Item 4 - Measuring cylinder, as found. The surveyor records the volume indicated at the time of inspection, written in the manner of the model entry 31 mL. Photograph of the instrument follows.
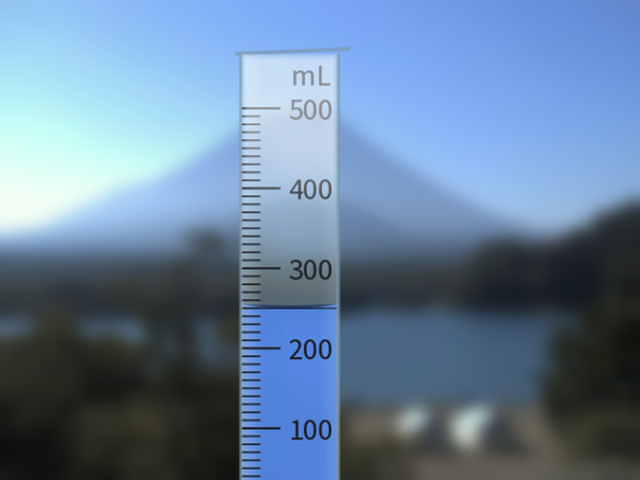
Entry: 250 mL
